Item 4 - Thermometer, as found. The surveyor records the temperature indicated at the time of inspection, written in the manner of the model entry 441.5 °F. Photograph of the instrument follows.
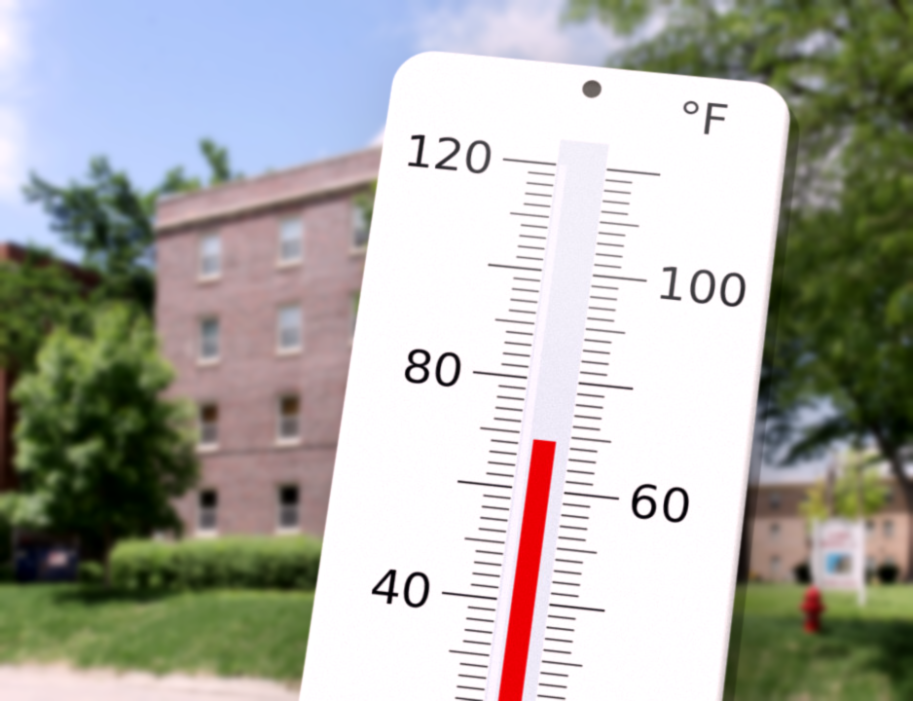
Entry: 69 °F
